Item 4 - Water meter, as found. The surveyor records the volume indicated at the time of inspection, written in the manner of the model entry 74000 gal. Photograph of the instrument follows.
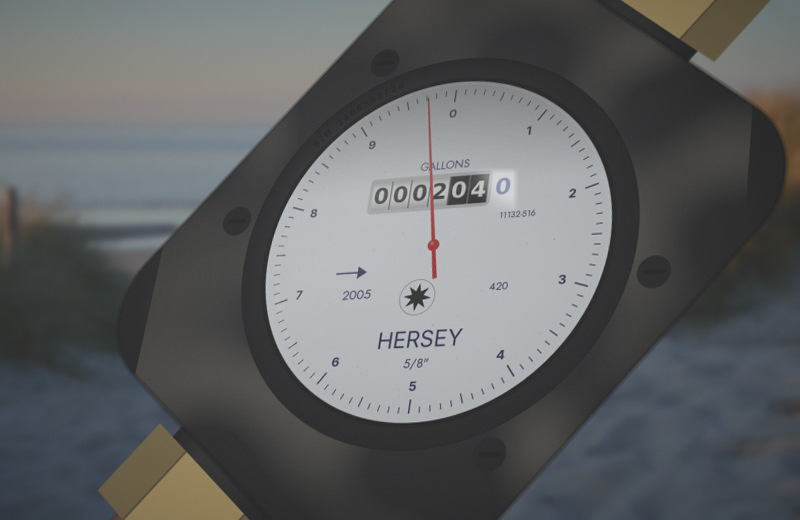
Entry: 2039.7 gal
